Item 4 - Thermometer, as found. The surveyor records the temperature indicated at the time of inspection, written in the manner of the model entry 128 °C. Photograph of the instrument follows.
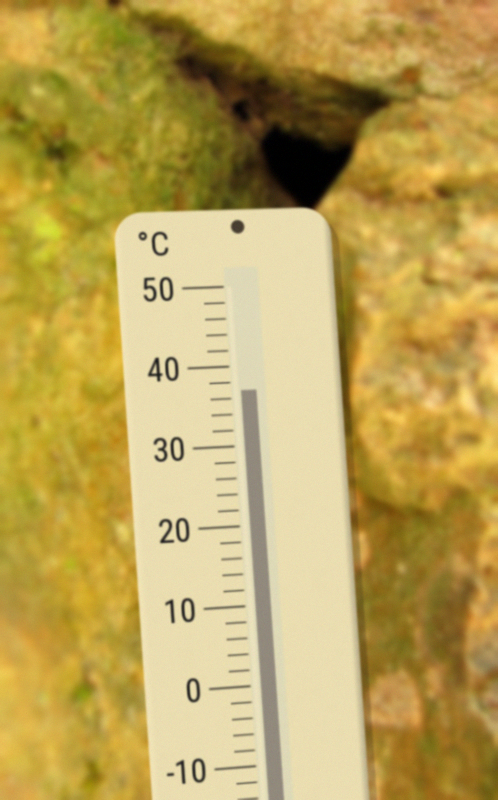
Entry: 37 °C
